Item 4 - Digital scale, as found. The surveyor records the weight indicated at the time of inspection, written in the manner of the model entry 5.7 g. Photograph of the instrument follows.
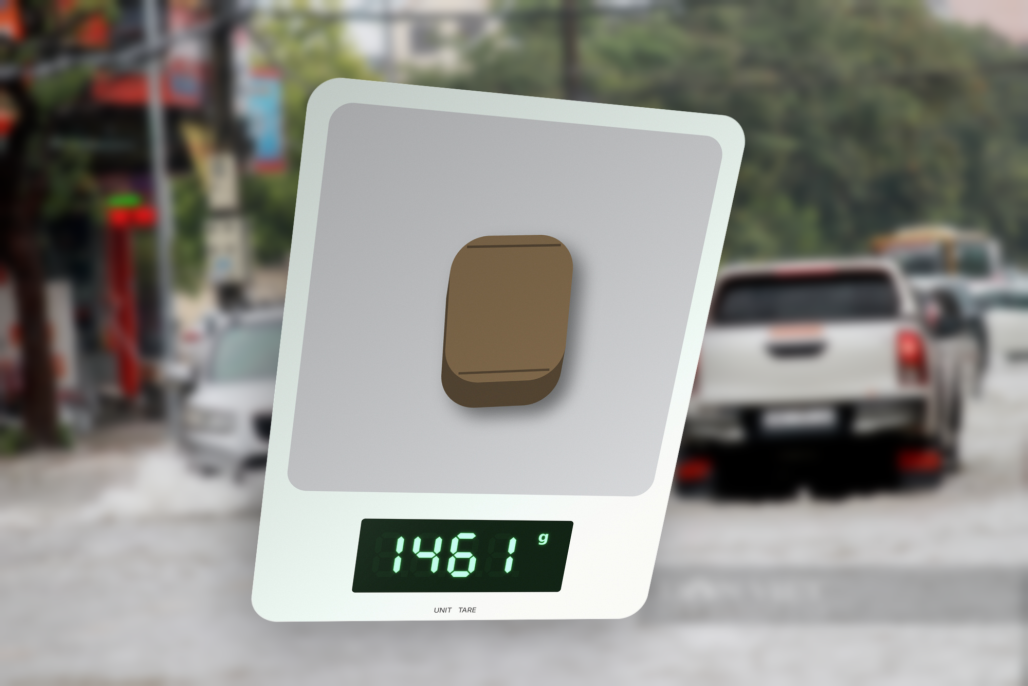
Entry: 1461 g
